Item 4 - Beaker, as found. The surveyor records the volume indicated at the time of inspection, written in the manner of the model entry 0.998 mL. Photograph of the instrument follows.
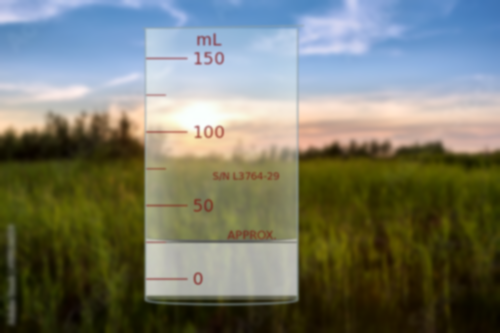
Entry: 25 mL
